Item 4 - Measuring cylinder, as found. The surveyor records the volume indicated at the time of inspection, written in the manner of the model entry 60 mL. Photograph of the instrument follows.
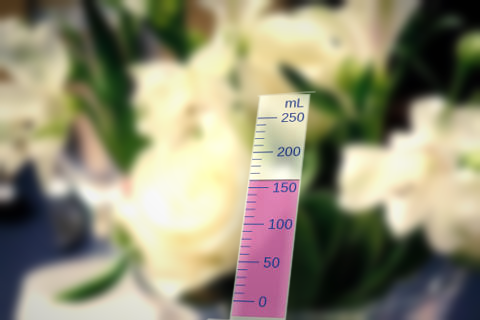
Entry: 160 mL
